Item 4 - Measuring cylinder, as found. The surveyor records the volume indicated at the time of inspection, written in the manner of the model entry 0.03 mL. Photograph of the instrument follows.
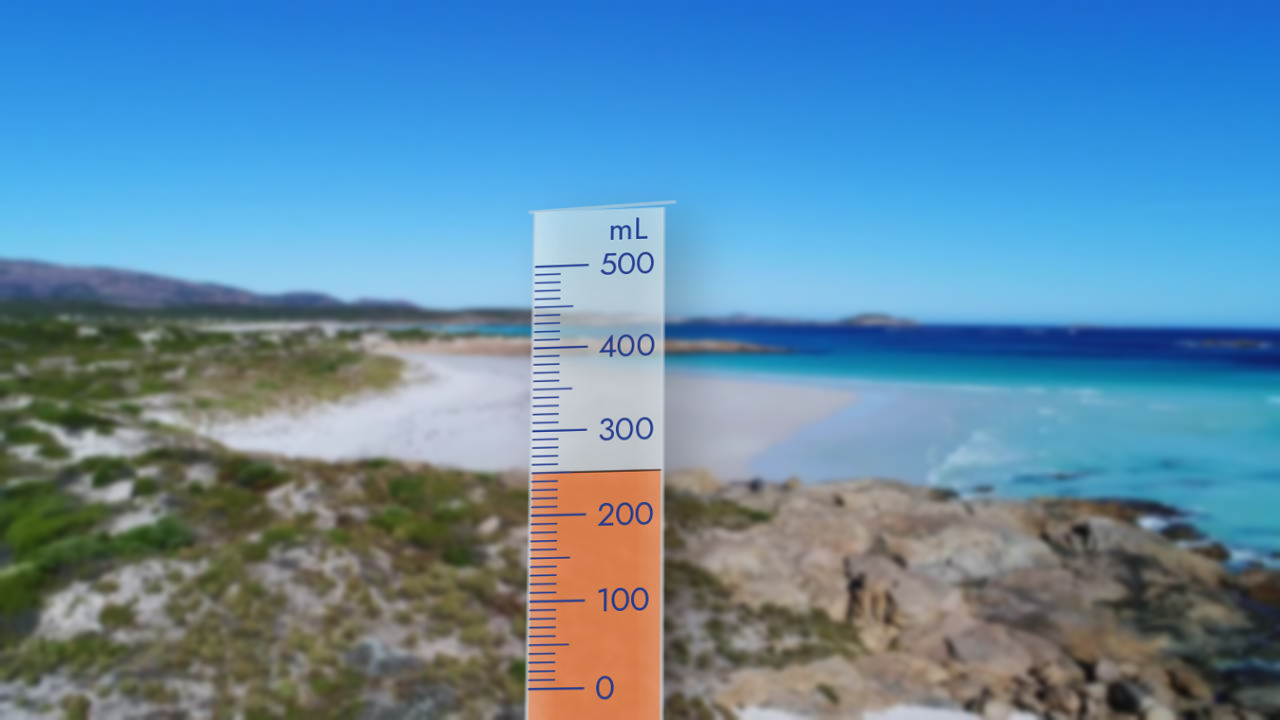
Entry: 250 mL
